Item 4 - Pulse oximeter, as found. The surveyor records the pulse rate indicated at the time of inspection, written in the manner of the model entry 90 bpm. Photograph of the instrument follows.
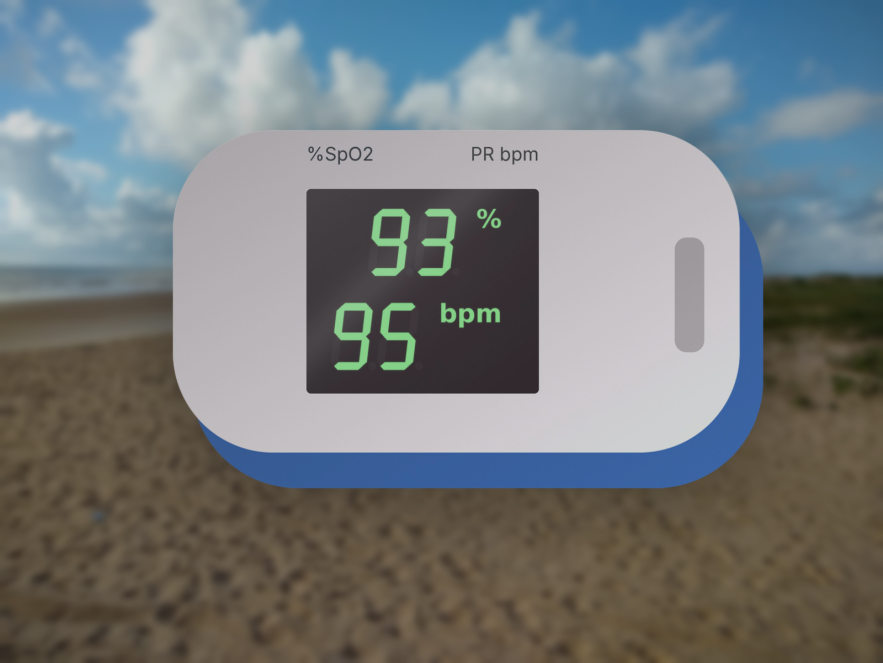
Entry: 95 bpm
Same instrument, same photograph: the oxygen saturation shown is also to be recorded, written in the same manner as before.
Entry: 93 %
